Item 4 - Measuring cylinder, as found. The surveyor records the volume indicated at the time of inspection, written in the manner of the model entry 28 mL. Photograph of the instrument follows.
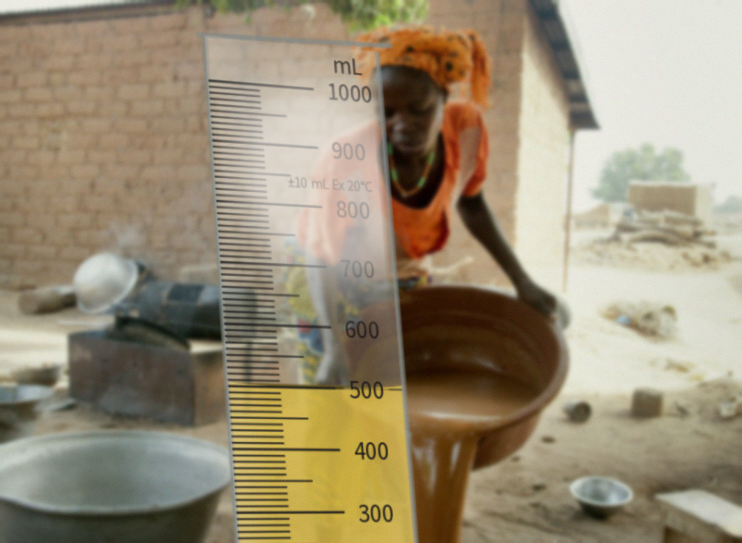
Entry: 500 mL
